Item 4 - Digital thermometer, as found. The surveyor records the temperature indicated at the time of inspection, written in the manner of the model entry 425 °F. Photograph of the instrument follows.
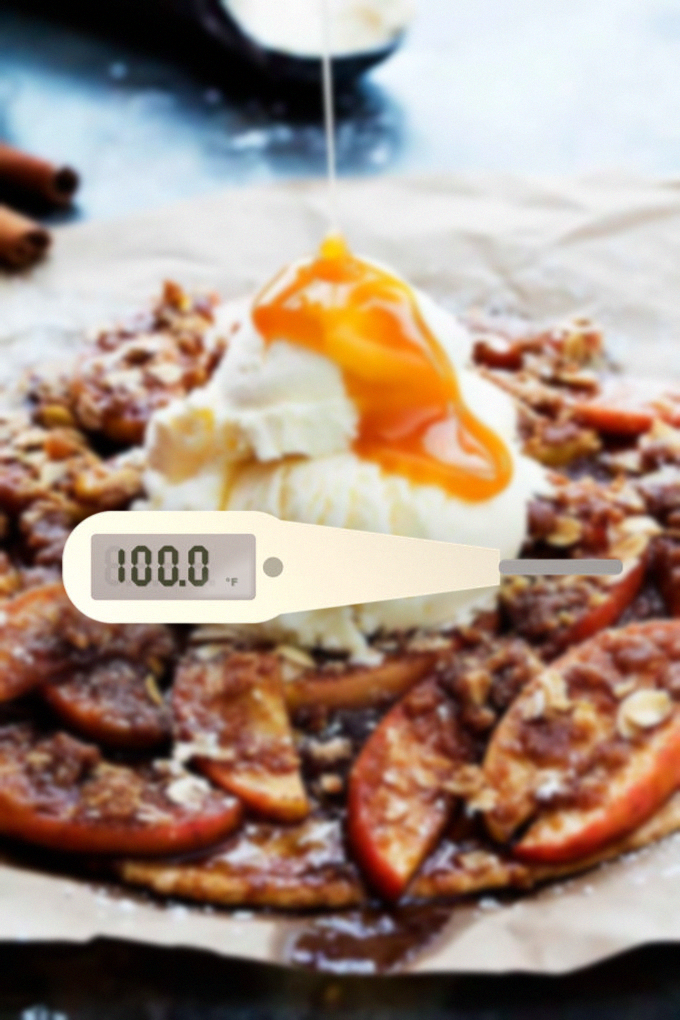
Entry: 100.0 °F
